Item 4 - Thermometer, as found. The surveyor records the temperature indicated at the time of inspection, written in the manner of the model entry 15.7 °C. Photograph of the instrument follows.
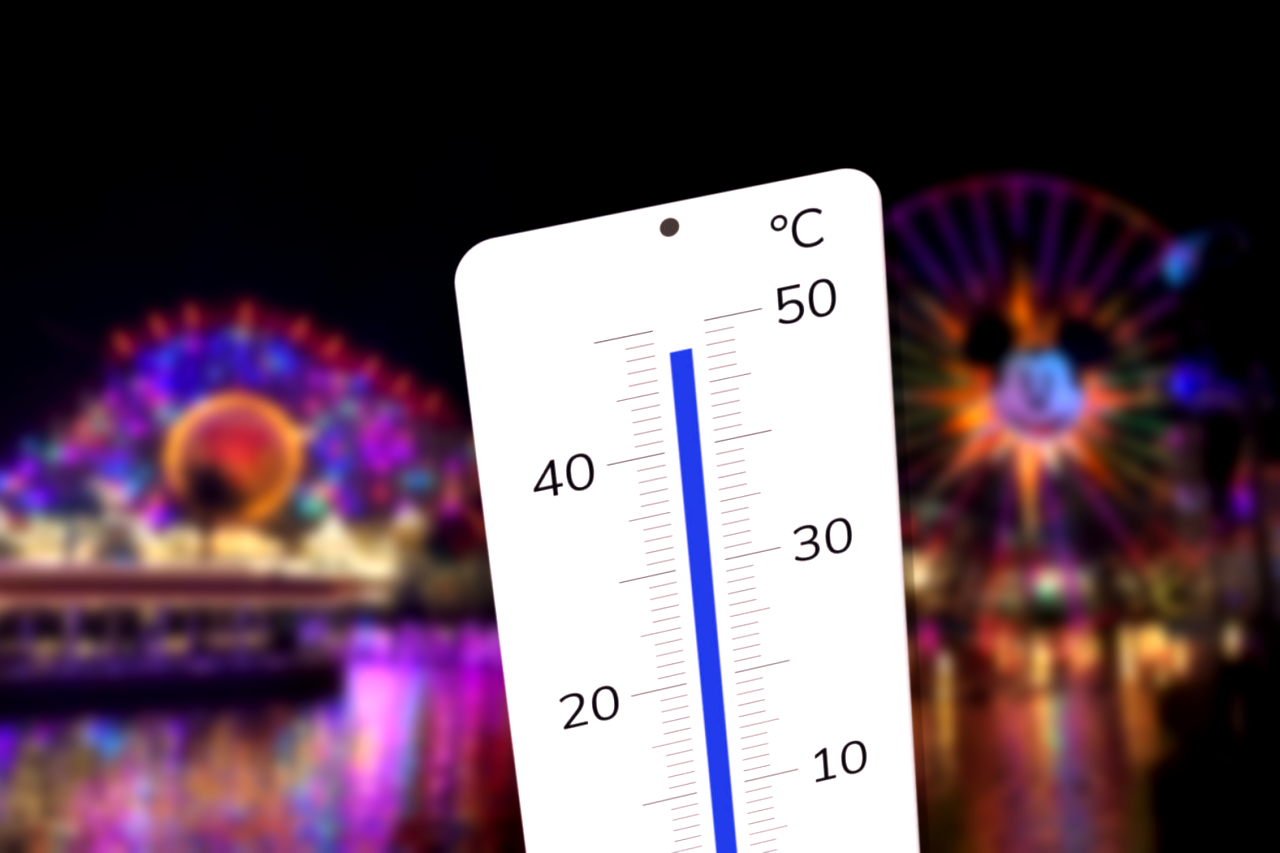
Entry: 48 °C
